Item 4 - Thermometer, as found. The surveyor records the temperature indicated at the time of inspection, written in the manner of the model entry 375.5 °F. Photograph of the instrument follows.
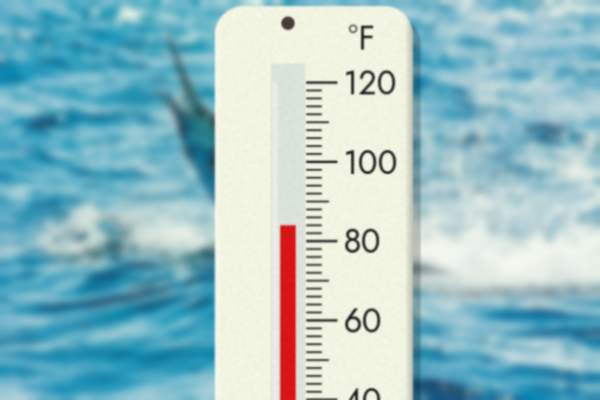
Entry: 84 °F
